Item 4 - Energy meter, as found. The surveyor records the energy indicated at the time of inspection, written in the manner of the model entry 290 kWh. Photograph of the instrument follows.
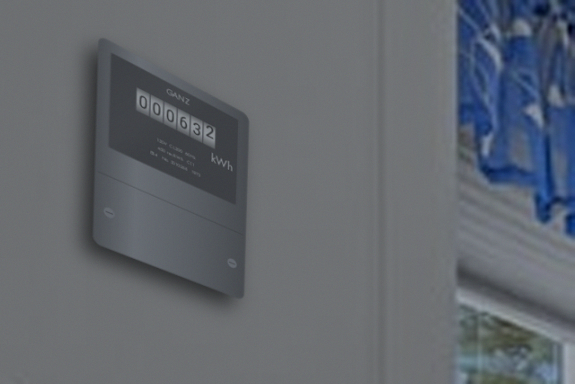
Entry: 632 kWh
